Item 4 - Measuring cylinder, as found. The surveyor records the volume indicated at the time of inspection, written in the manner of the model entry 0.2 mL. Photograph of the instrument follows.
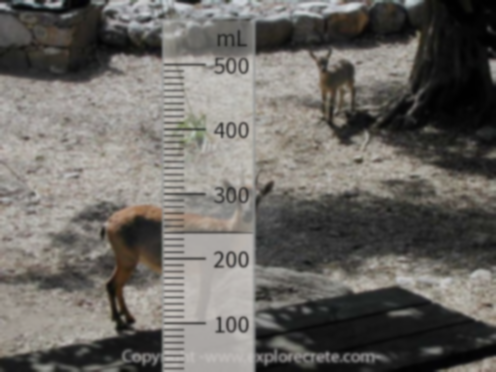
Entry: 240 mL
